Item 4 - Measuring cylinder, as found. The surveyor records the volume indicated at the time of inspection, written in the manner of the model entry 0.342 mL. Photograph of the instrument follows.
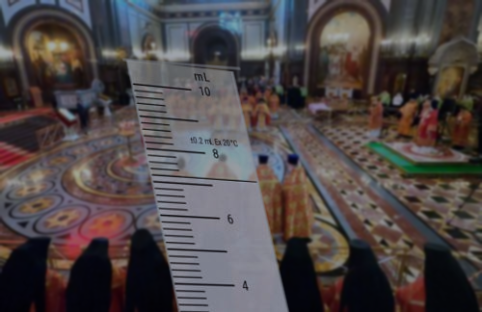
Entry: 7.2 mL
